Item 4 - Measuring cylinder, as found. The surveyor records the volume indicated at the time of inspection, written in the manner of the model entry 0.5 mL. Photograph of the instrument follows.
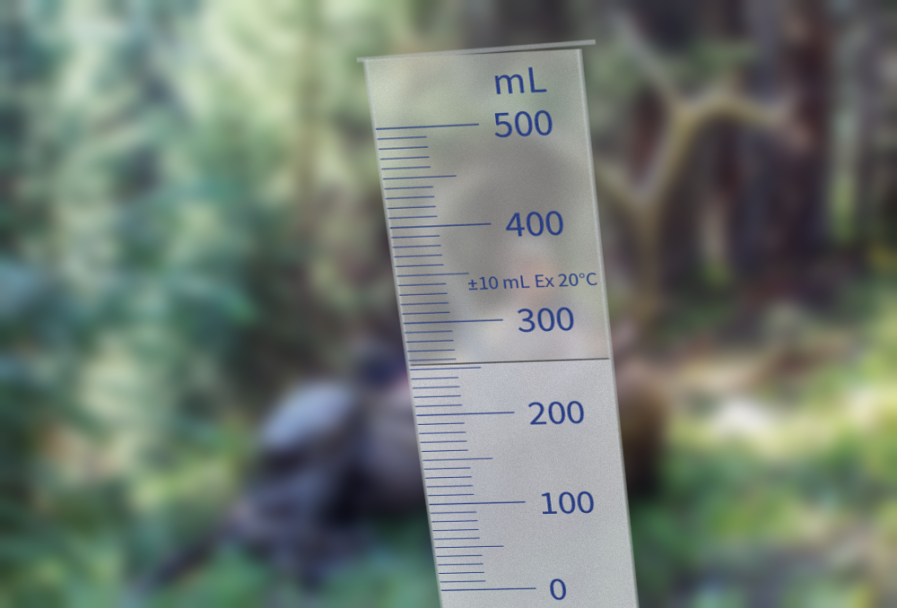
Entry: 255 mL
